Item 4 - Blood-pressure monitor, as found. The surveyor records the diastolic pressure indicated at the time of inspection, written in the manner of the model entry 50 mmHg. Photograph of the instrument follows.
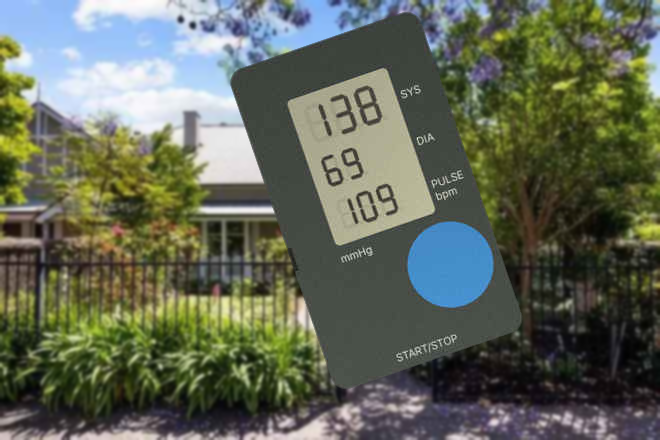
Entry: 69 mmHg
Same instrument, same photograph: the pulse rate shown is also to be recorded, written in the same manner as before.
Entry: 109 bpm
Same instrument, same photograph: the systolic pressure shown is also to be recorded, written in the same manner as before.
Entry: 138 mmHg
